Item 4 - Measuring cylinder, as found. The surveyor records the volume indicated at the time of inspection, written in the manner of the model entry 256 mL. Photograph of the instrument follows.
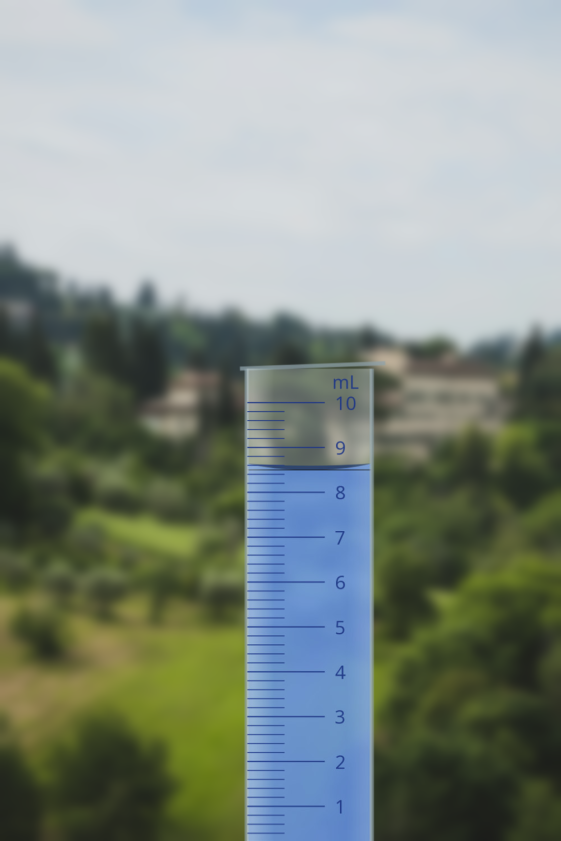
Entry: 8.5 mL
